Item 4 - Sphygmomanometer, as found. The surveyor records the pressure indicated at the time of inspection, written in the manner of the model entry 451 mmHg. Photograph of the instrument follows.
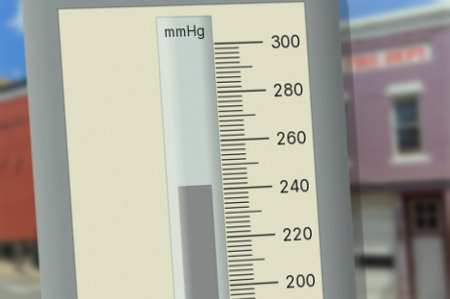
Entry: 242 mmHg
